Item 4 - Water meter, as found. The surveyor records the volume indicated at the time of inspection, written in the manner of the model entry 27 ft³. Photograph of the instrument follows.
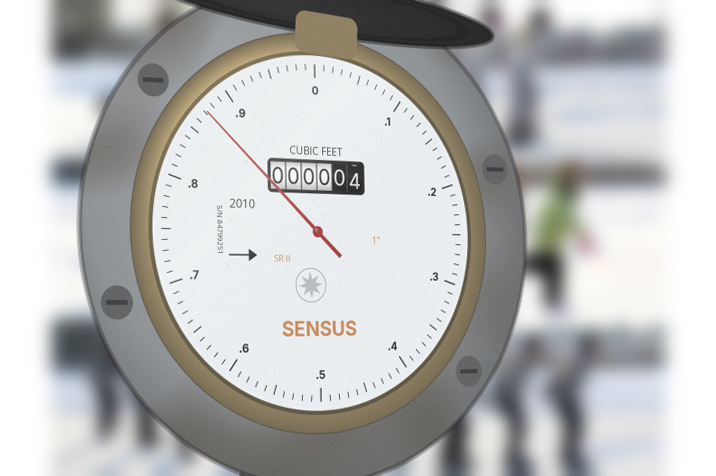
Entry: 3.87 ft³
